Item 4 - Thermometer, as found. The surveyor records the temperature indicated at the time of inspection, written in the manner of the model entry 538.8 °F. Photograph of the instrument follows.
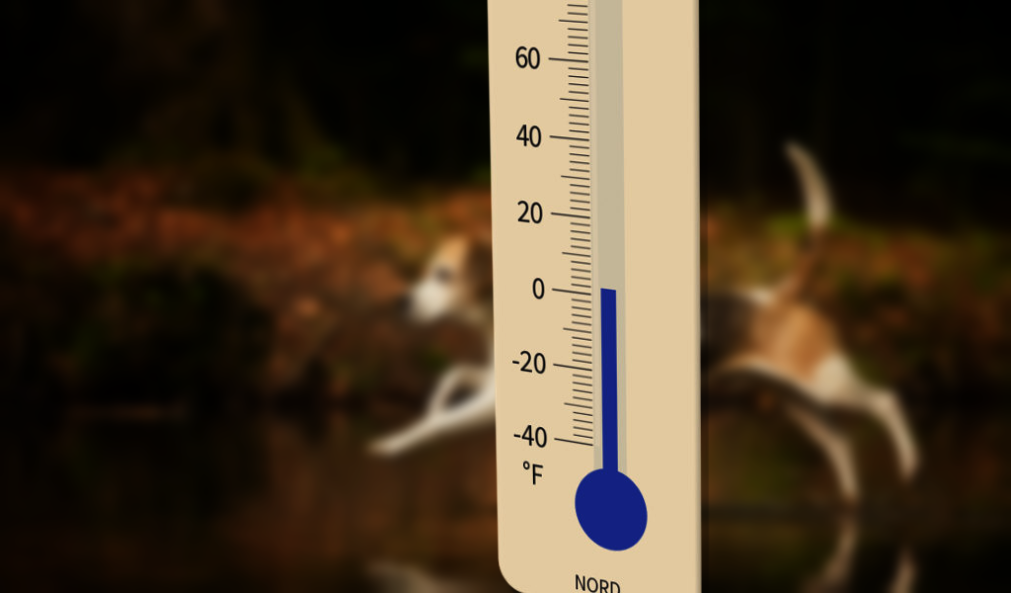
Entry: 2 °F
